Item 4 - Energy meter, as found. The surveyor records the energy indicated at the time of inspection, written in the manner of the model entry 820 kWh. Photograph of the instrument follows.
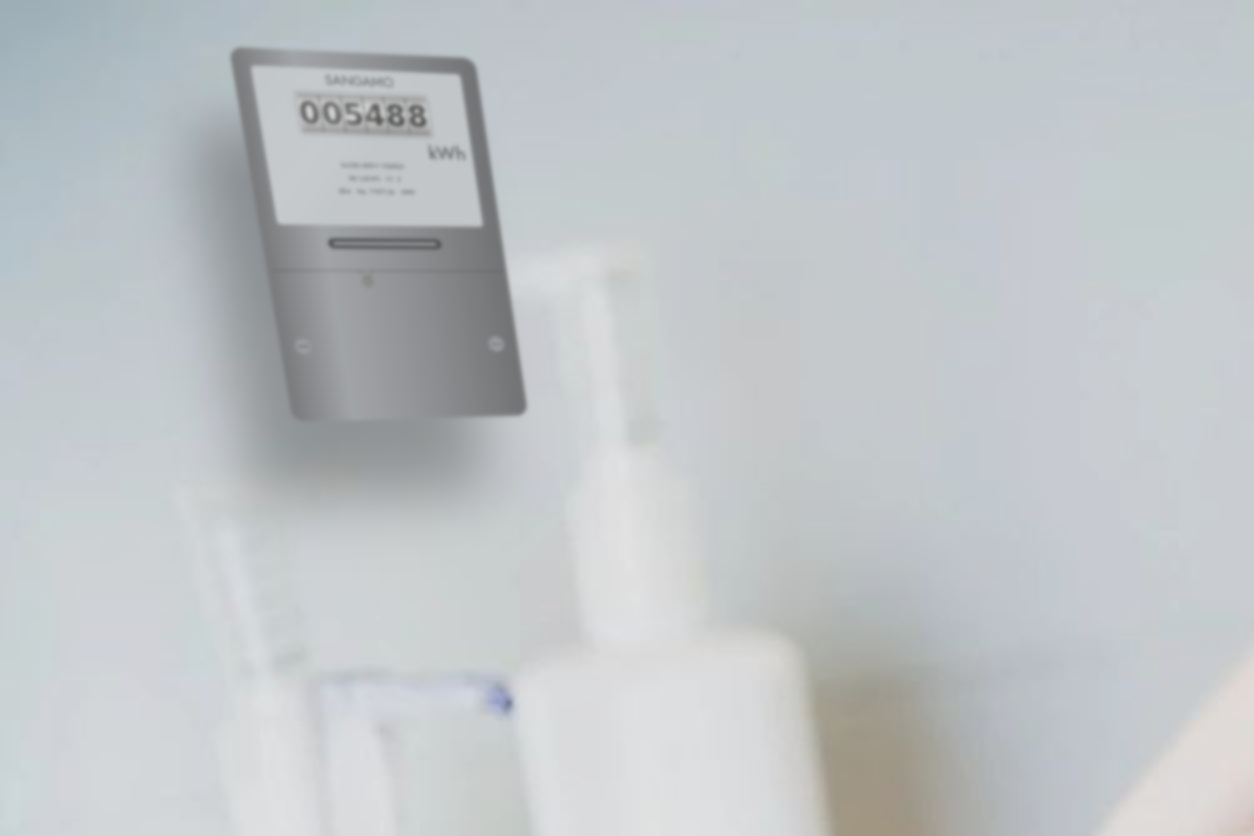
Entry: 5488 kWh
